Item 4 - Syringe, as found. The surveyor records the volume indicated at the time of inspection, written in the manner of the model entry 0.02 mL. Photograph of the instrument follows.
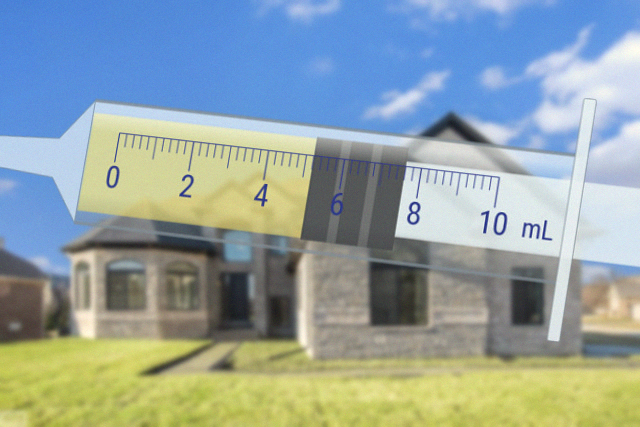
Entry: 5.2 mL
